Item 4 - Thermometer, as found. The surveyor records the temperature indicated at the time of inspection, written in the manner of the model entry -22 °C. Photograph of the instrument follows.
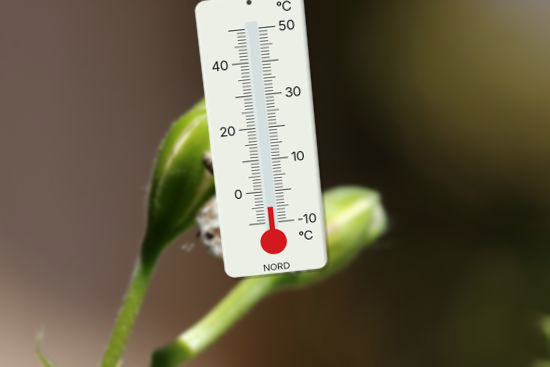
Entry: -5 °C
